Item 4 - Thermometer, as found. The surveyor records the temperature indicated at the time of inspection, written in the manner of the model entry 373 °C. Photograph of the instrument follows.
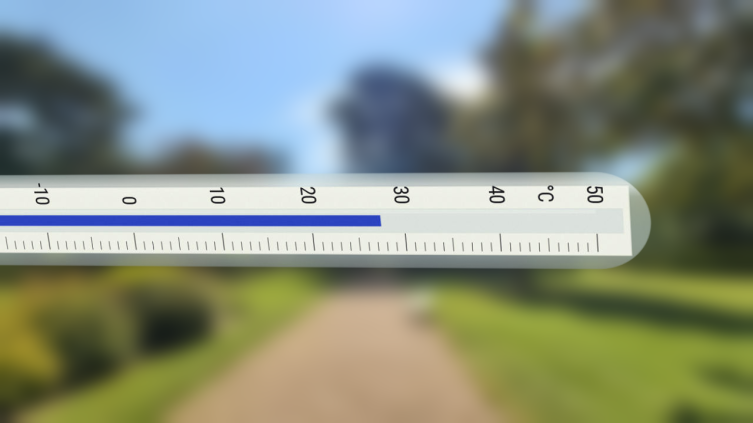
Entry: 27.5 °C
